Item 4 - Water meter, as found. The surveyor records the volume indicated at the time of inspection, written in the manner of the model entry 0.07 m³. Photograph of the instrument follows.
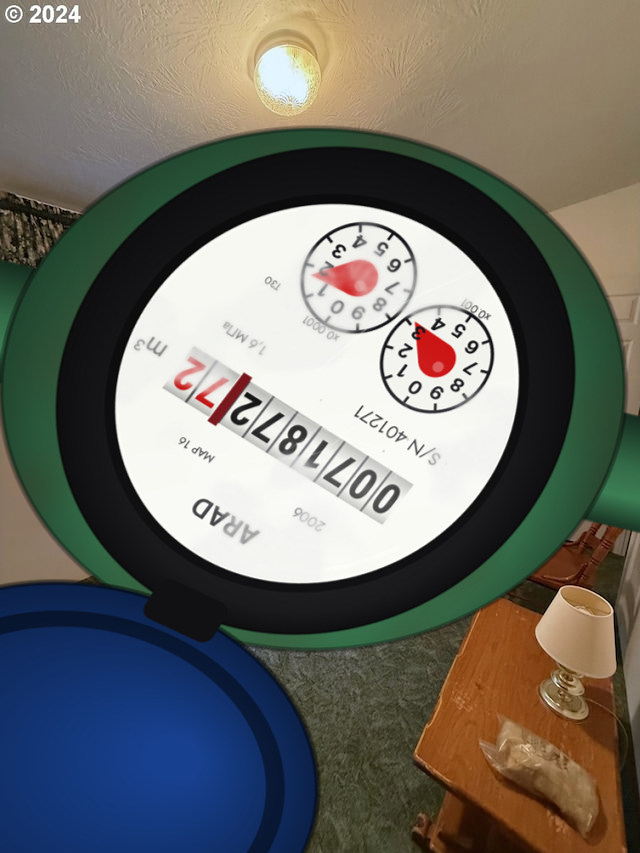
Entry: 71872.7231 m³
